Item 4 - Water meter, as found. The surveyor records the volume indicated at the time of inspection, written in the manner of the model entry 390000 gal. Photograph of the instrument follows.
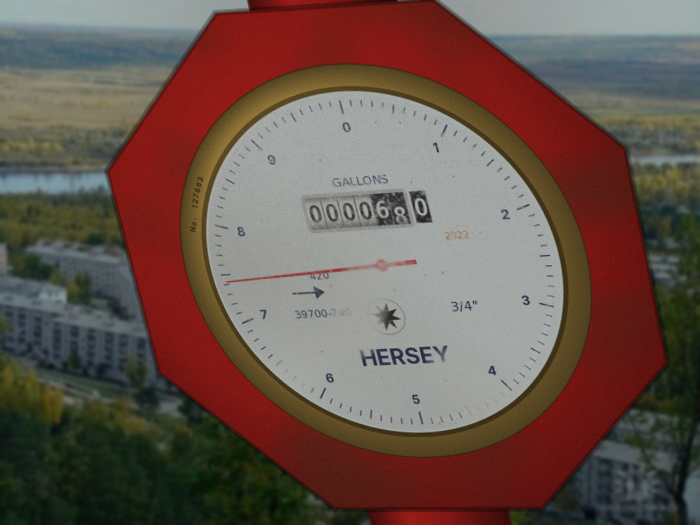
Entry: 677.4 gal
